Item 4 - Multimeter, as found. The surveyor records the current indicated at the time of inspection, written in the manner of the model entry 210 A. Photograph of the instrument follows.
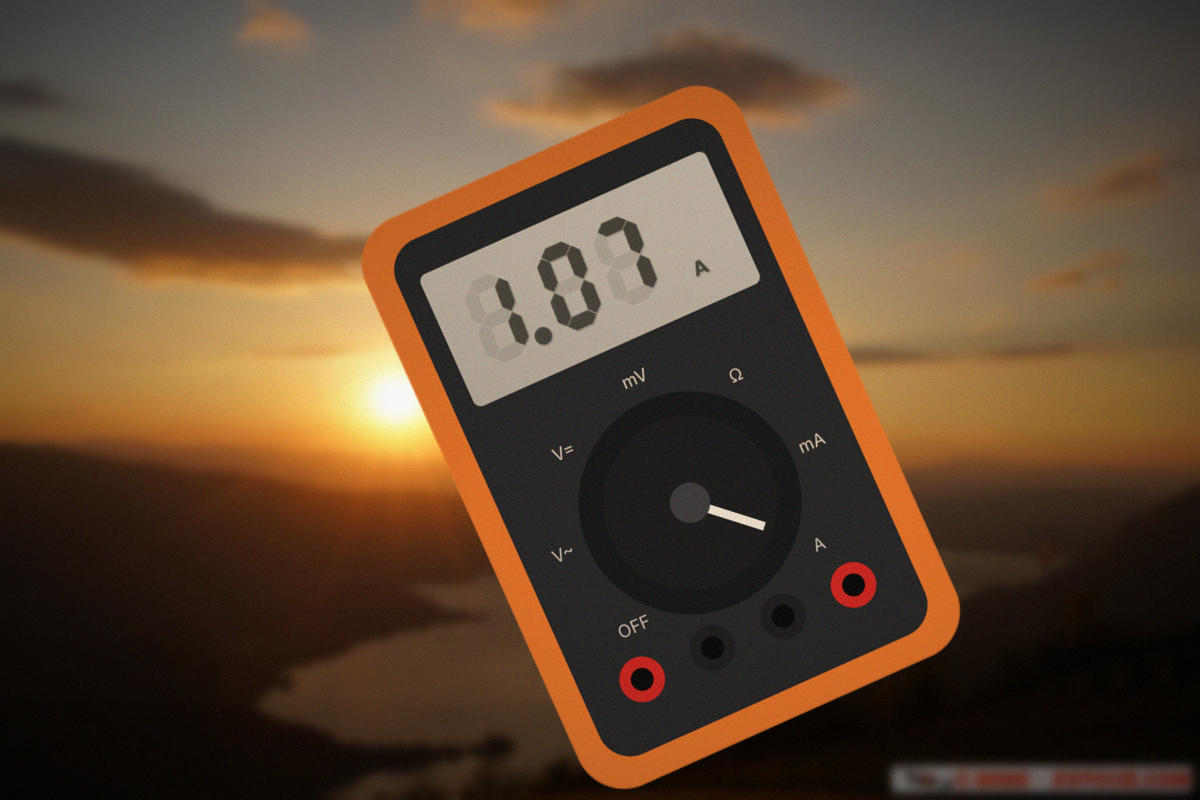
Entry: 1.07 A
